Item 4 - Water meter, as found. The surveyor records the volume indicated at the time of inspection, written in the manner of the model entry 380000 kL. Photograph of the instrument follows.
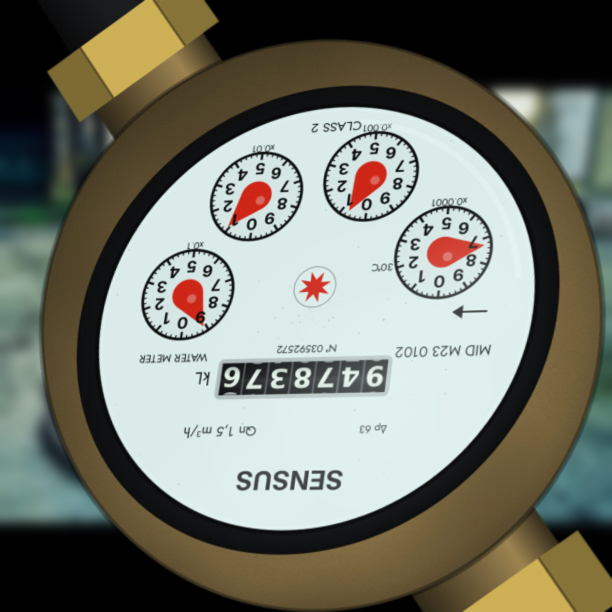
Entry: 9478375.9107 kL
